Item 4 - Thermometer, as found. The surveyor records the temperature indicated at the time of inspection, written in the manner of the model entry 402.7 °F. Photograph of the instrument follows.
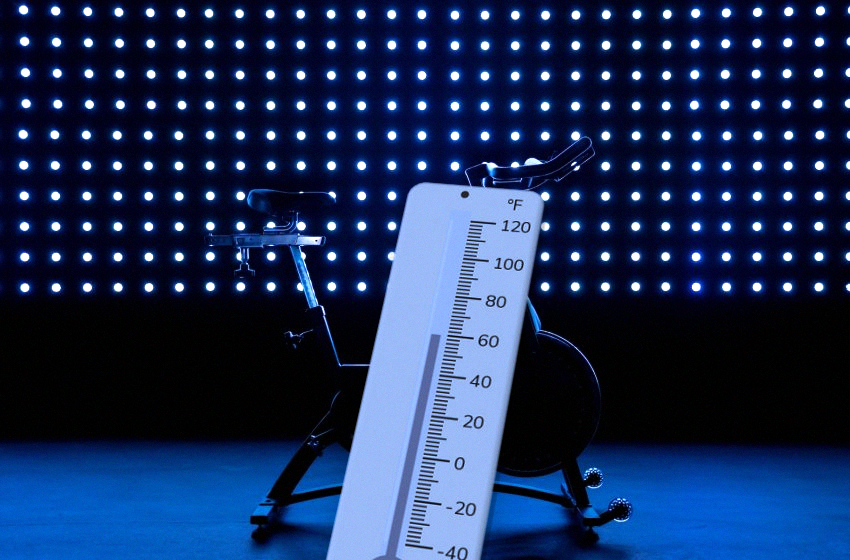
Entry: 60 °F
